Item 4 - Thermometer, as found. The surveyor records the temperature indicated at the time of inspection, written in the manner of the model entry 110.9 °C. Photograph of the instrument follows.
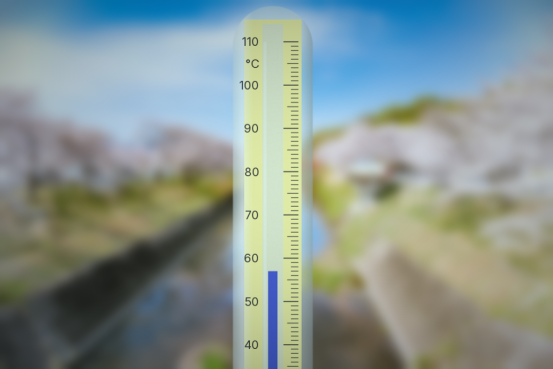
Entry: 57 °C
